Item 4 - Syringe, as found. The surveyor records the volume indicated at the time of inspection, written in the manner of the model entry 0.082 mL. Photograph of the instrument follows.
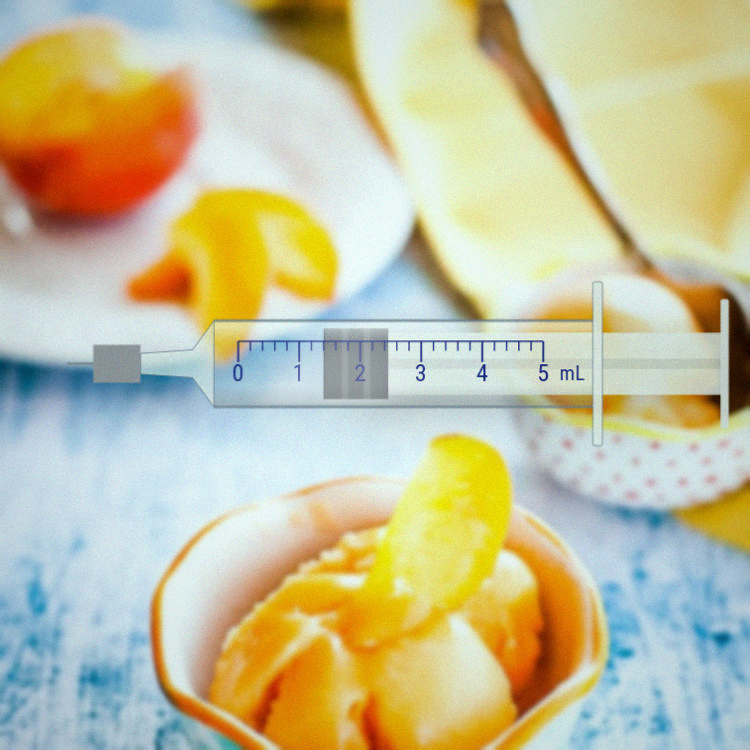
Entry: 1.4 mL
